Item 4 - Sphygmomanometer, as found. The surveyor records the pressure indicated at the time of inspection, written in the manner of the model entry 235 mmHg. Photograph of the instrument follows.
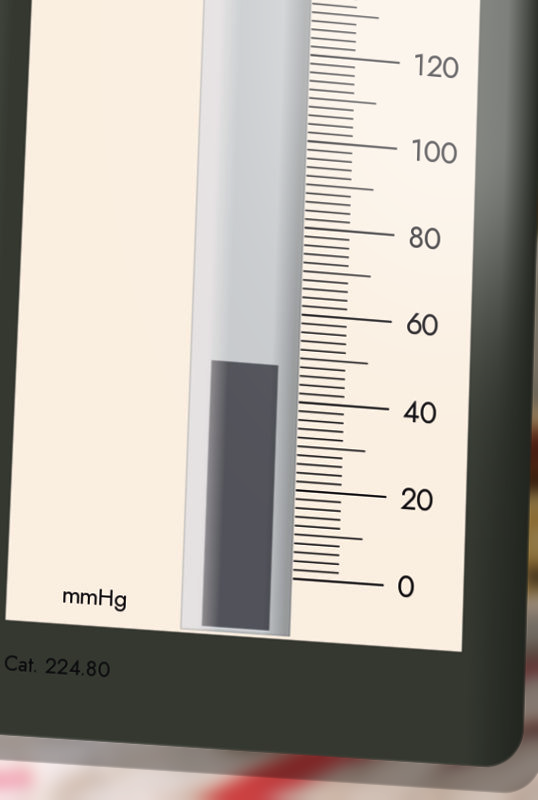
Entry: 48 mmHg
